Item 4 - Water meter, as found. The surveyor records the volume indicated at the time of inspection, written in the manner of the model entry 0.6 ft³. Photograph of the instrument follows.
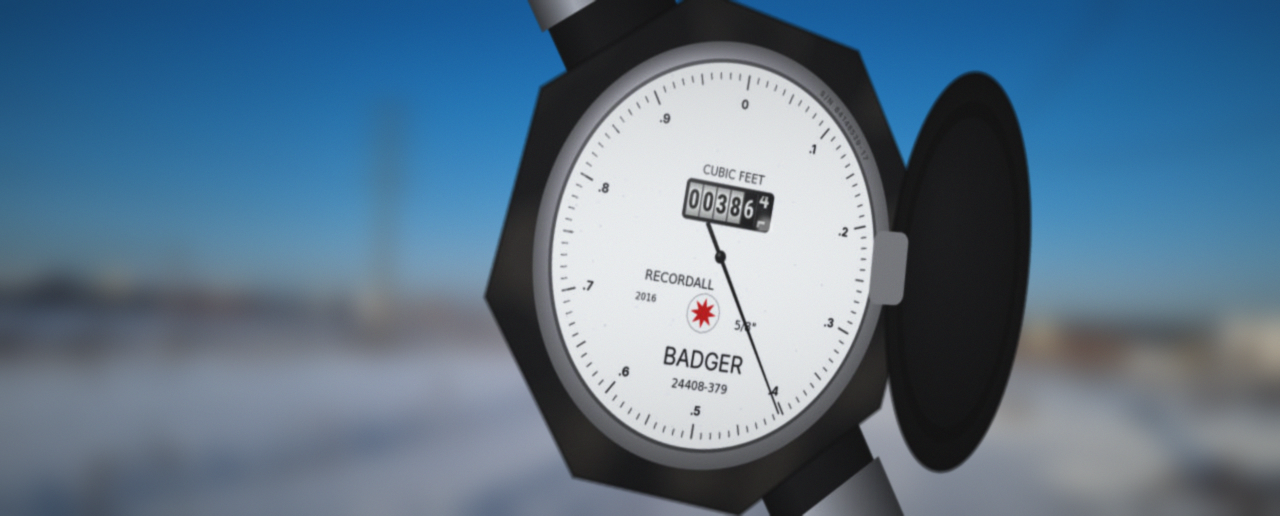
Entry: 3864.40 ft³
